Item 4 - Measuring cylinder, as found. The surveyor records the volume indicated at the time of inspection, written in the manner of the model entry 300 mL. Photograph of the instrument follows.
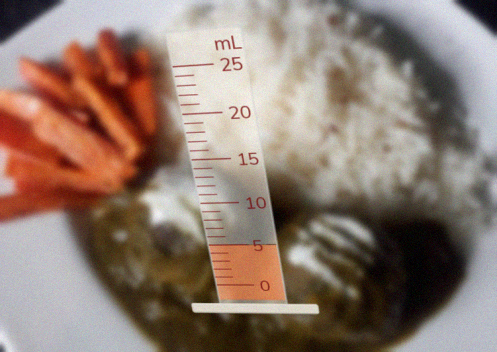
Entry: 5 mL
